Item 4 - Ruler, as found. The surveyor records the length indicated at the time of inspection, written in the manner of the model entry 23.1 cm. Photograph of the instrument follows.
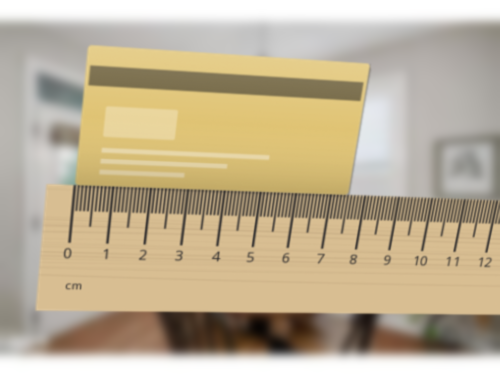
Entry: 7.5 cm
